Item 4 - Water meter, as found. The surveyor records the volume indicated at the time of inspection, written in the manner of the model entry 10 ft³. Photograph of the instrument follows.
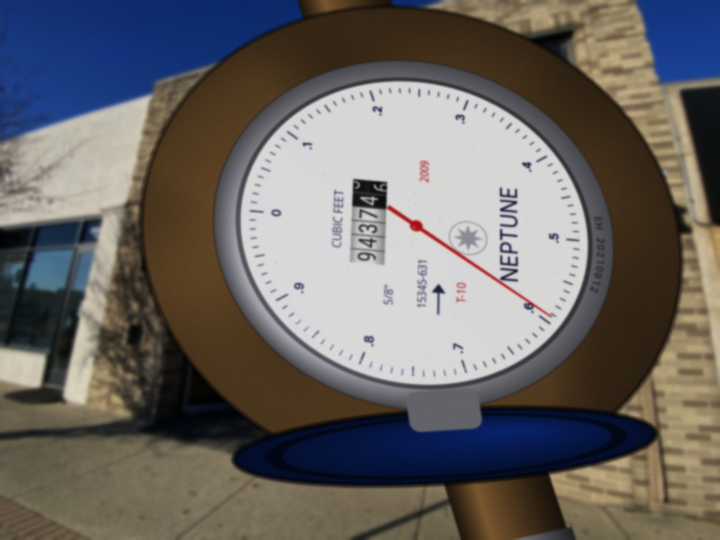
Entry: 943745.59 ft³
